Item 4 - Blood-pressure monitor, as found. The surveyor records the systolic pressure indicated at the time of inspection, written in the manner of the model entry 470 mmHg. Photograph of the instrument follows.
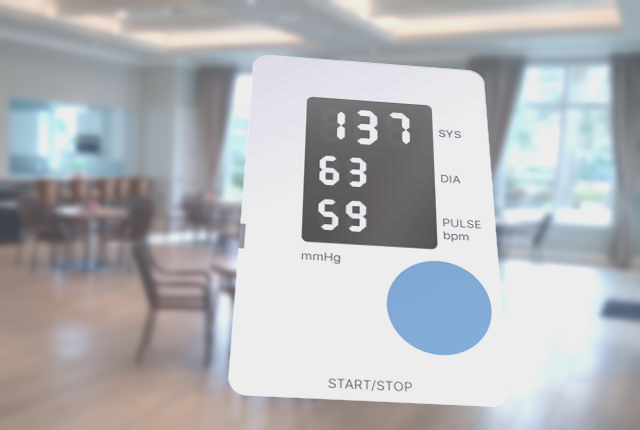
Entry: 137 mmHg
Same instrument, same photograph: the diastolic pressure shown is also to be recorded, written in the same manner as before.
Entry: 63 mmHg
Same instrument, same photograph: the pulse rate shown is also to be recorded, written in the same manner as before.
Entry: 59 bpm
